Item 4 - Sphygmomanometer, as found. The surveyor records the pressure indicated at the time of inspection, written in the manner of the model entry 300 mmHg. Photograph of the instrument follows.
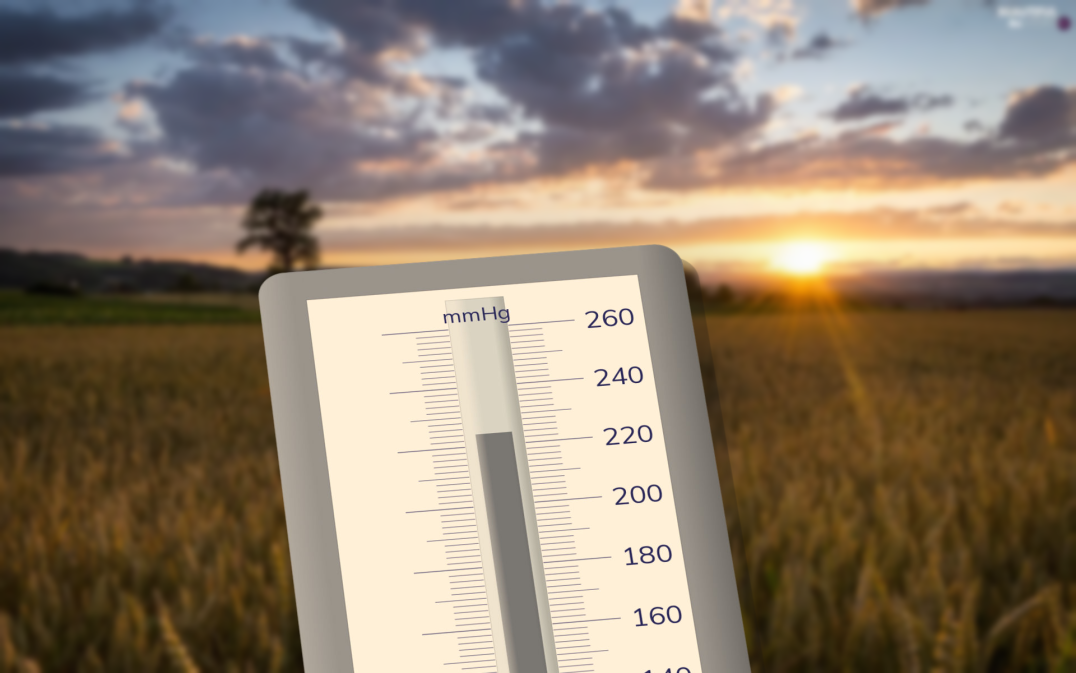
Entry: 224 mmHg
